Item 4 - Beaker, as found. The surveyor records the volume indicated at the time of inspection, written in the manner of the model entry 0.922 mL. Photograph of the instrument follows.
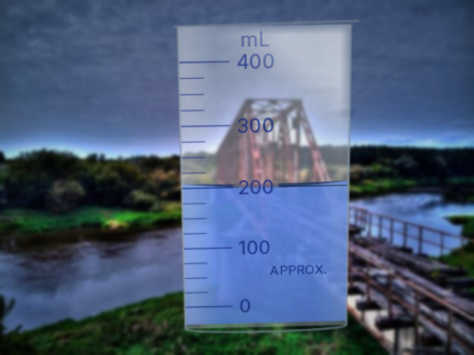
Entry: 200 mL
